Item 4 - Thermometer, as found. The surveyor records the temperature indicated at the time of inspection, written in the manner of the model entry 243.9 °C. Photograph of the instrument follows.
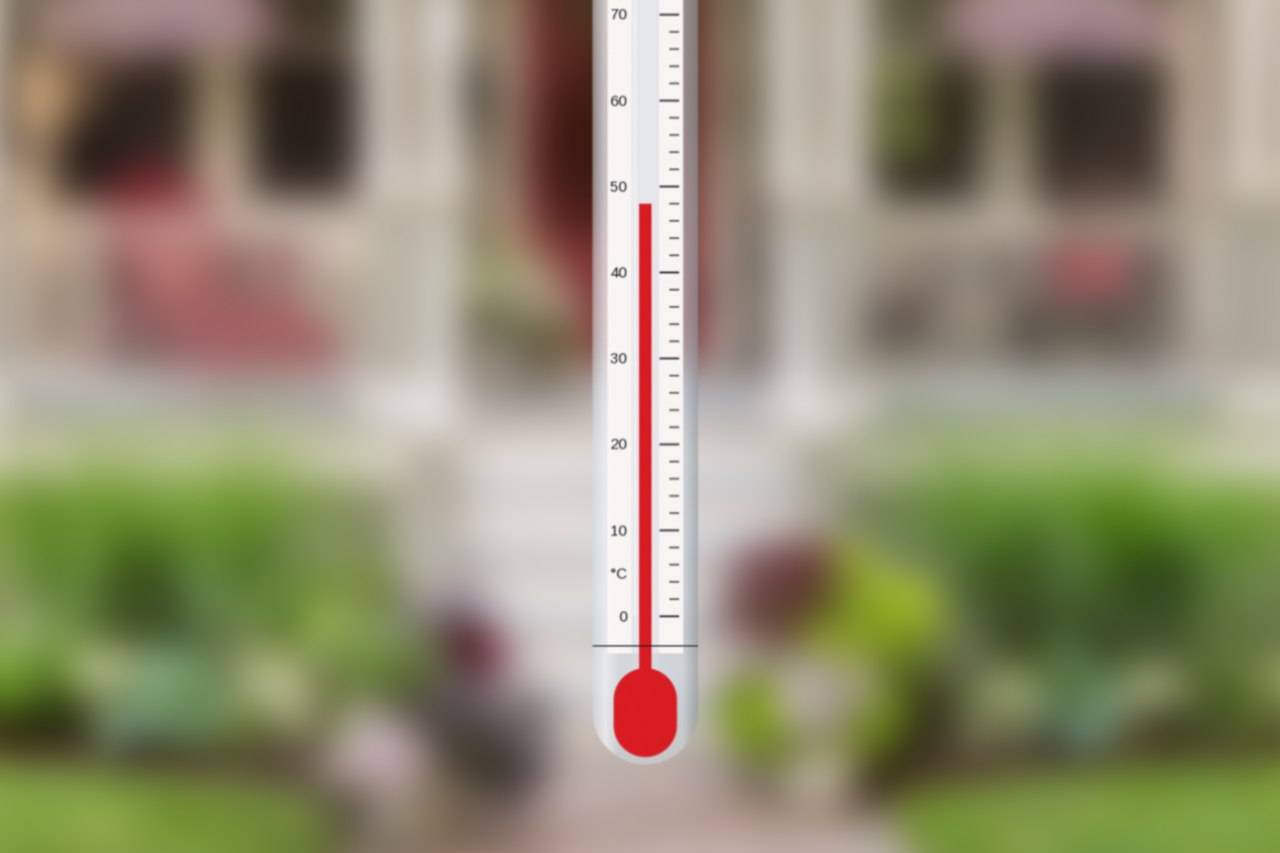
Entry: 48 °C
